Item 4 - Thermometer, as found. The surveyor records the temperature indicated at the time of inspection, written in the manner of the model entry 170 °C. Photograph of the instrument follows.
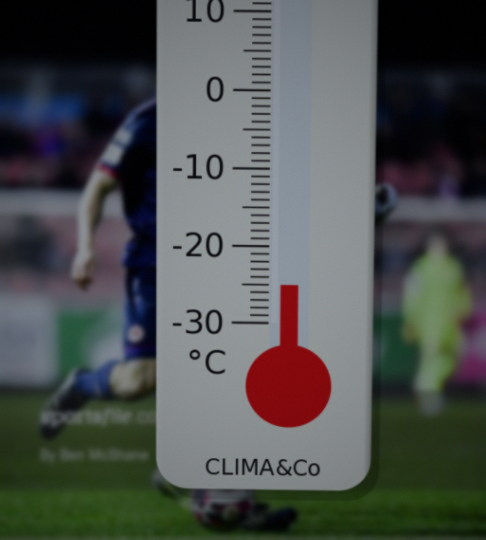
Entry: -25 °C
